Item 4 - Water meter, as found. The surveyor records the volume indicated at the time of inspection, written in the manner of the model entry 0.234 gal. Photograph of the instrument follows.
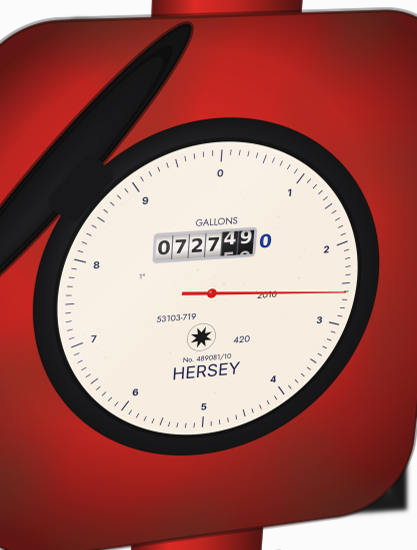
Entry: 727492.6 gal
